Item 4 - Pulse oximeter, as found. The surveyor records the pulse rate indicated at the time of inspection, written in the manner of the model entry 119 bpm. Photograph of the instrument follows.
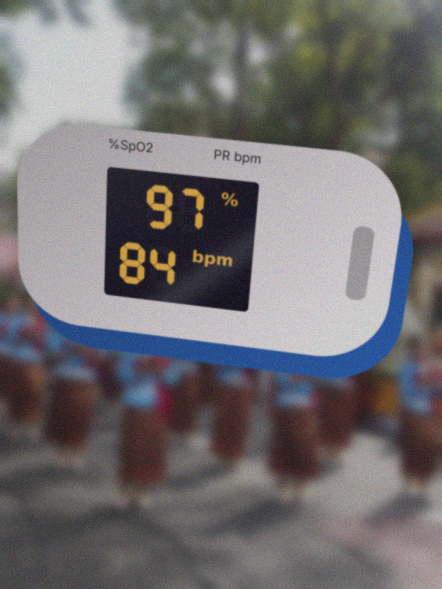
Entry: 84 bpm
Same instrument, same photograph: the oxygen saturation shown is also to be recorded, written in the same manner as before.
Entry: 97 %
